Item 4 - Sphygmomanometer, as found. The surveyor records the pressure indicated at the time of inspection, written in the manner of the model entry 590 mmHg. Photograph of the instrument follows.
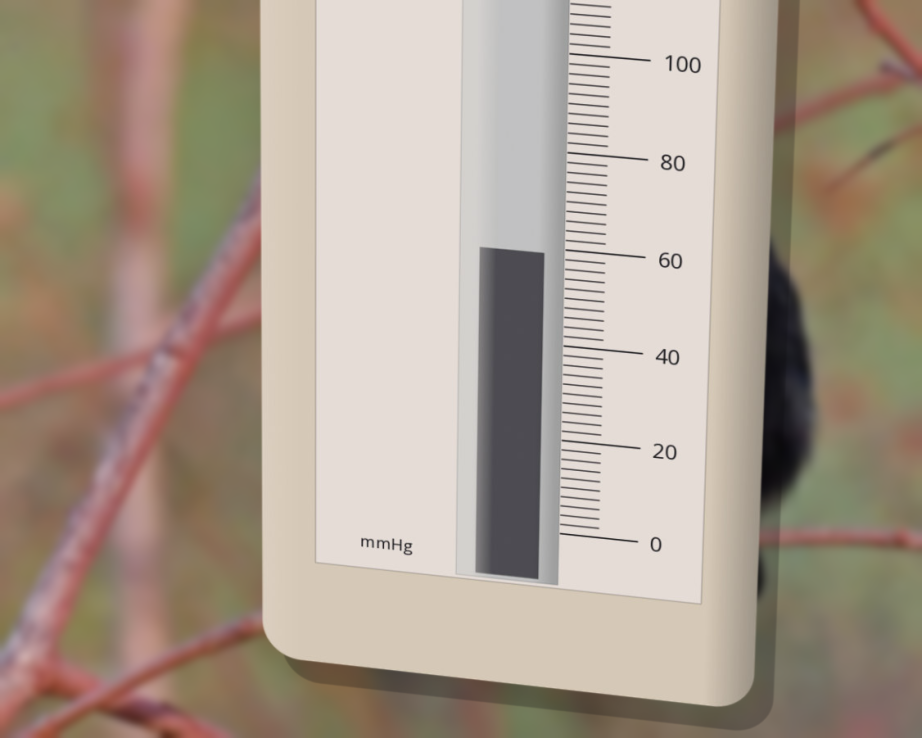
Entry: 59 mmHg
